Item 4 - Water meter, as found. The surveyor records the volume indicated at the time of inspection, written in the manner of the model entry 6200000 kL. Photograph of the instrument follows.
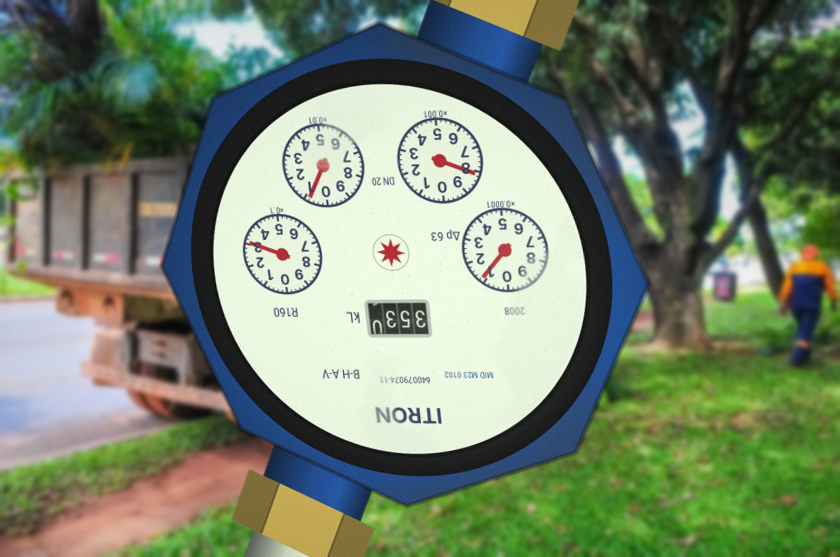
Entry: 3530.3081 kL
